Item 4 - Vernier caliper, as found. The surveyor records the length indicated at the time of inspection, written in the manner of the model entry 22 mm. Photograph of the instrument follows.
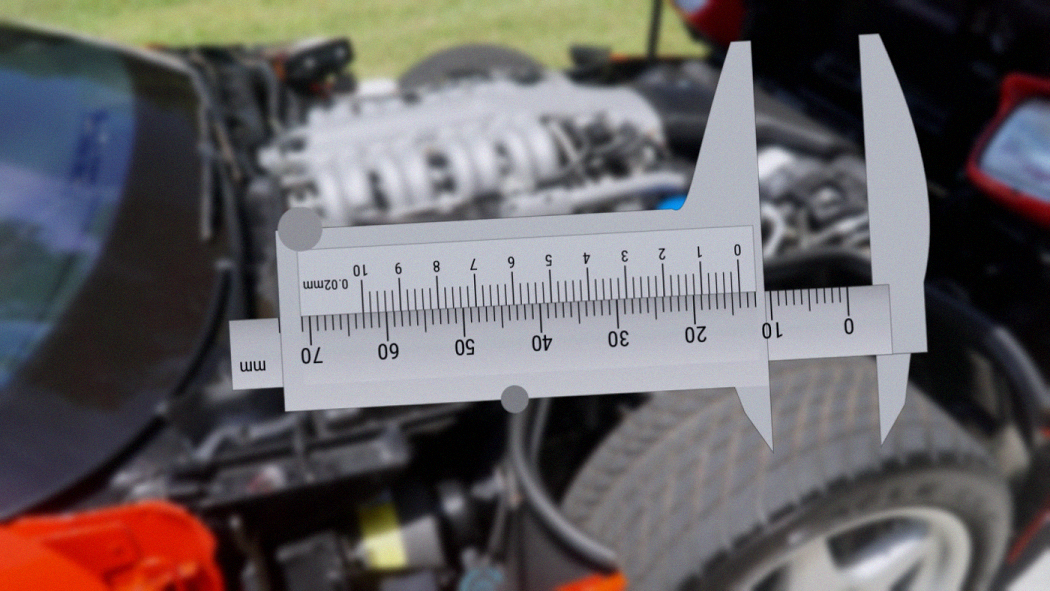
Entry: 14.0 mm
